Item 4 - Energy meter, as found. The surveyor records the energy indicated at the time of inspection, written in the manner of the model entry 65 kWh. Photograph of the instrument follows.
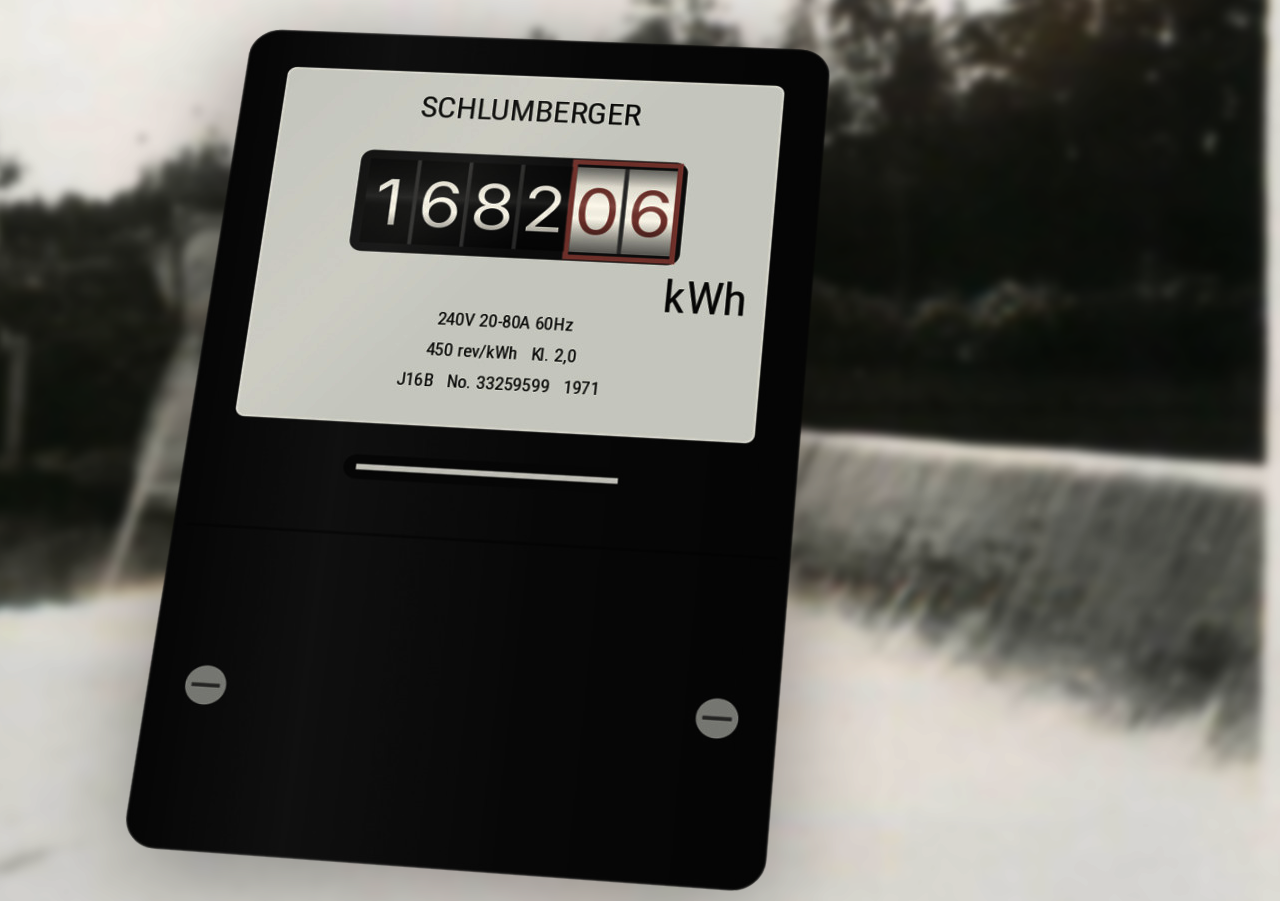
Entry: 1682.06 kWh
